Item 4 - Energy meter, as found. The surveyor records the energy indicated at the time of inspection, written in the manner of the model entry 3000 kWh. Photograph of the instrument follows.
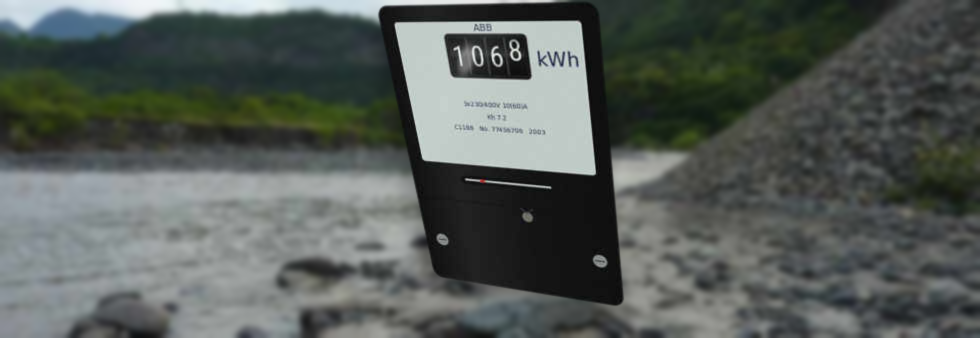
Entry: 1068 kWh
